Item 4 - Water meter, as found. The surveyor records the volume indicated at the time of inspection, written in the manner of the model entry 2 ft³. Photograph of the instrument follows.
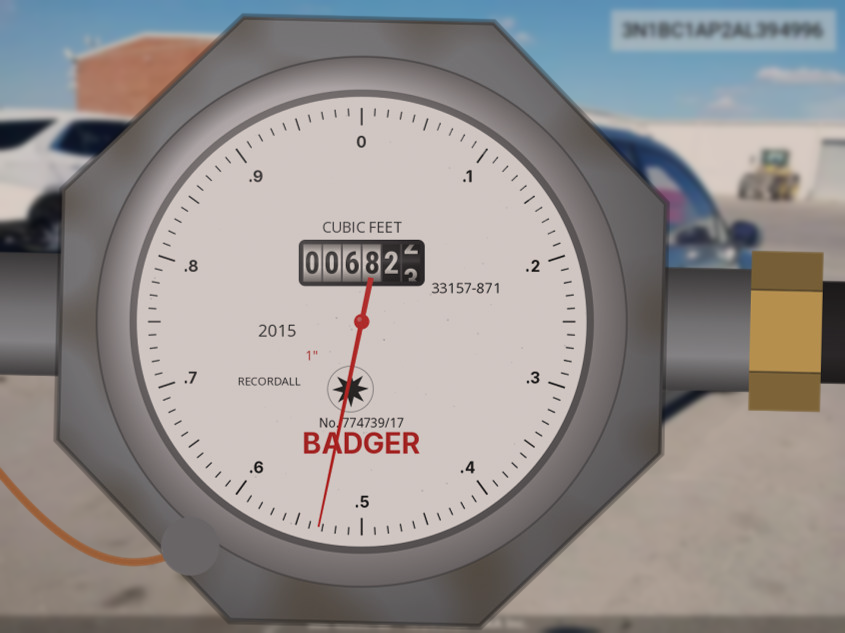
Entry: 6822.53 ft³
